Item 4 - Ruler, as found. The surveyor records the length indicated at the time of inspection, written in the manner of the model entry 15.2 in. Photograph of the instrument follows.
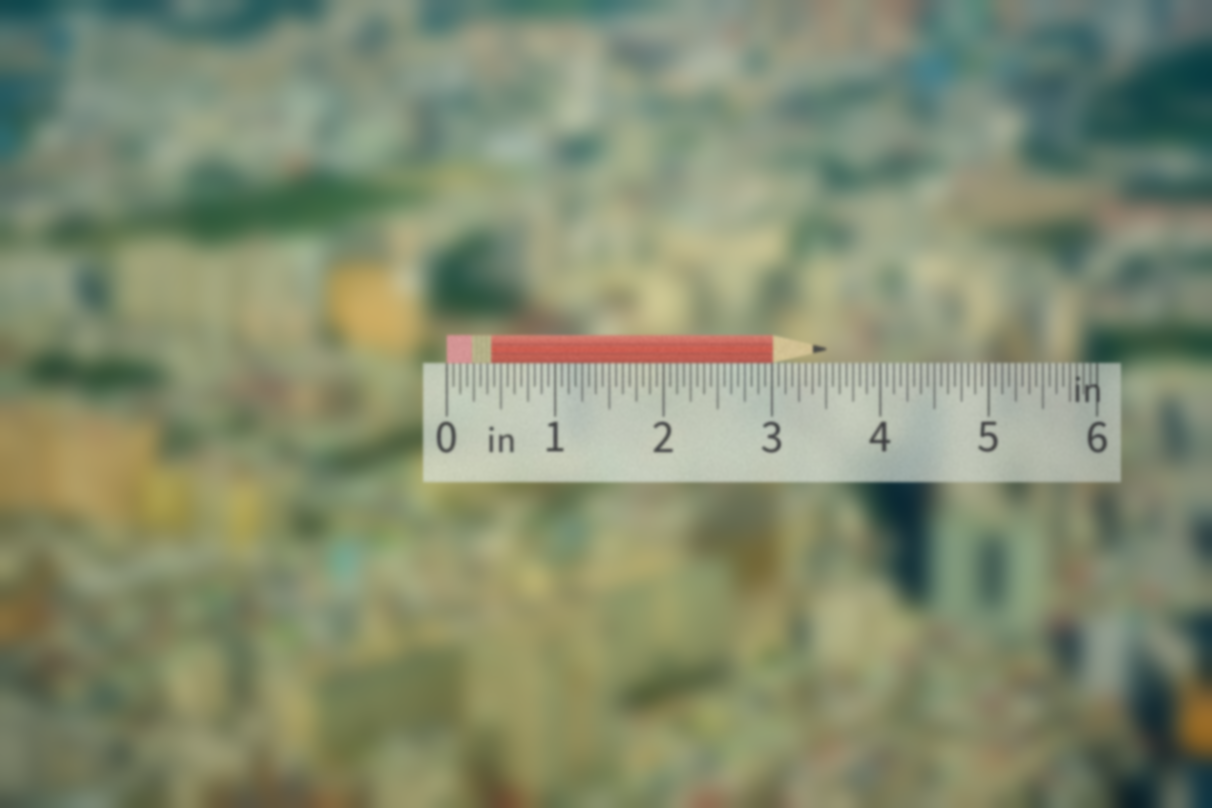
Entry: 3.5 in
